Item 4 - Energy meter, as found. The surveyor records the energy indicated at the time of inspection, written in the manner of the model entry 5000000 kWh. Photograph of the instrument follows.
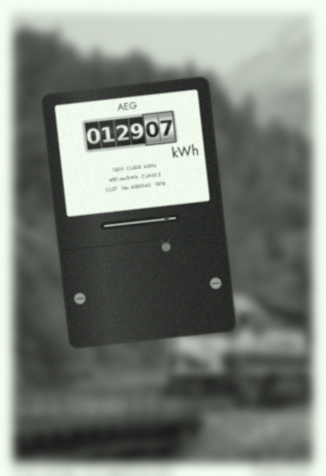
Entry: 129.07 kWh
